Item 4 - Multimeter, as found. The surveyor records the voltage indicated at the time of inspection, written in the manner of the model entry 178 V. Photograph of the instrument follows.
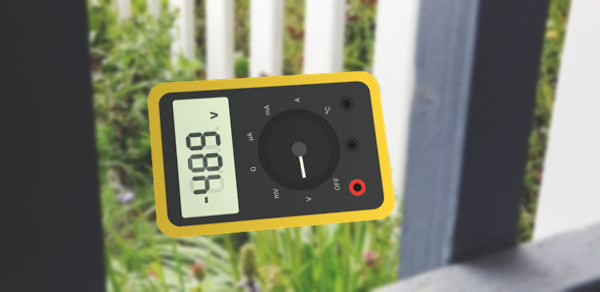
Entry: -489 V
